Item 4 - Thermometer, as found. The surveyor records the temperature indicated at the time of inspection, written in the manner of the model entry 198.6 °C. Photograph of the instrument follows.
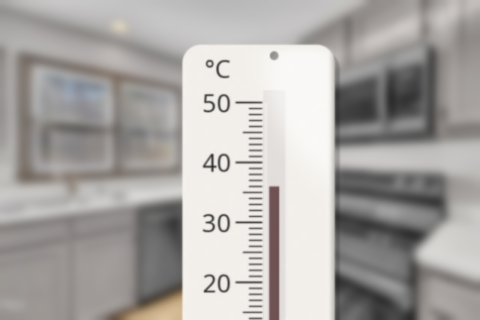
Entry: 36 °C
